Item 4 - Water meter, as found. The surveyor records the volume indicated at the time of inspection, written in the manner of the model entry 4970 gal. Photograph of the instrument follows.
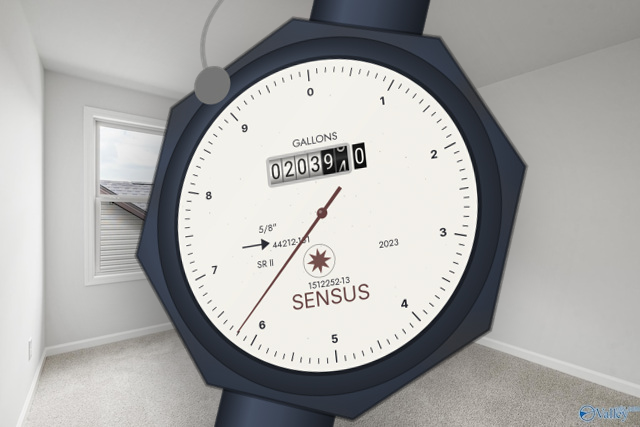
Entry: 203936.2 gal
